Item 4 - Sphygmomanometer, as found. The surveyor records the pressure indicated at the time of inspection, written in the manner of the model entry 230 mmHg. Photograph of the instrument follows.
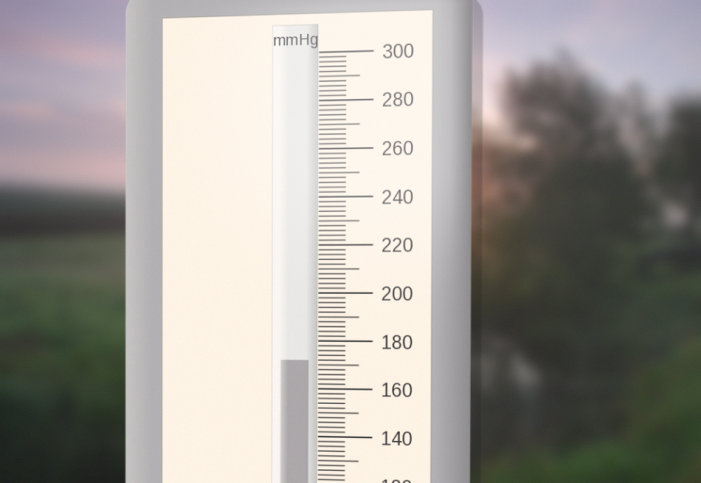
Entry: 172 mmHg
